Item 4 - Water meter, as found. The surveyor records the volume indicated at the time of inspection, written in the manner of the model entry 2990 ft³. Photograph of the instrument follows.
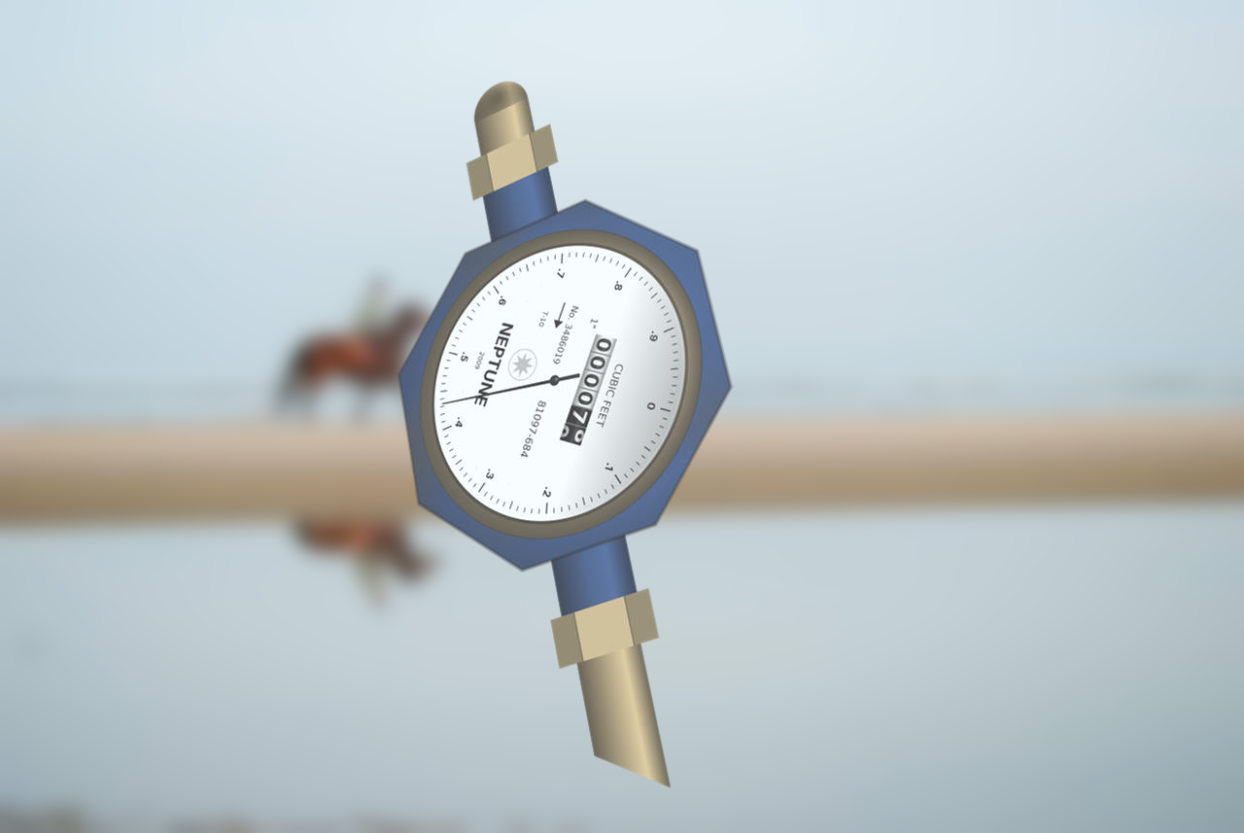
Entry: 78.43 ft³
